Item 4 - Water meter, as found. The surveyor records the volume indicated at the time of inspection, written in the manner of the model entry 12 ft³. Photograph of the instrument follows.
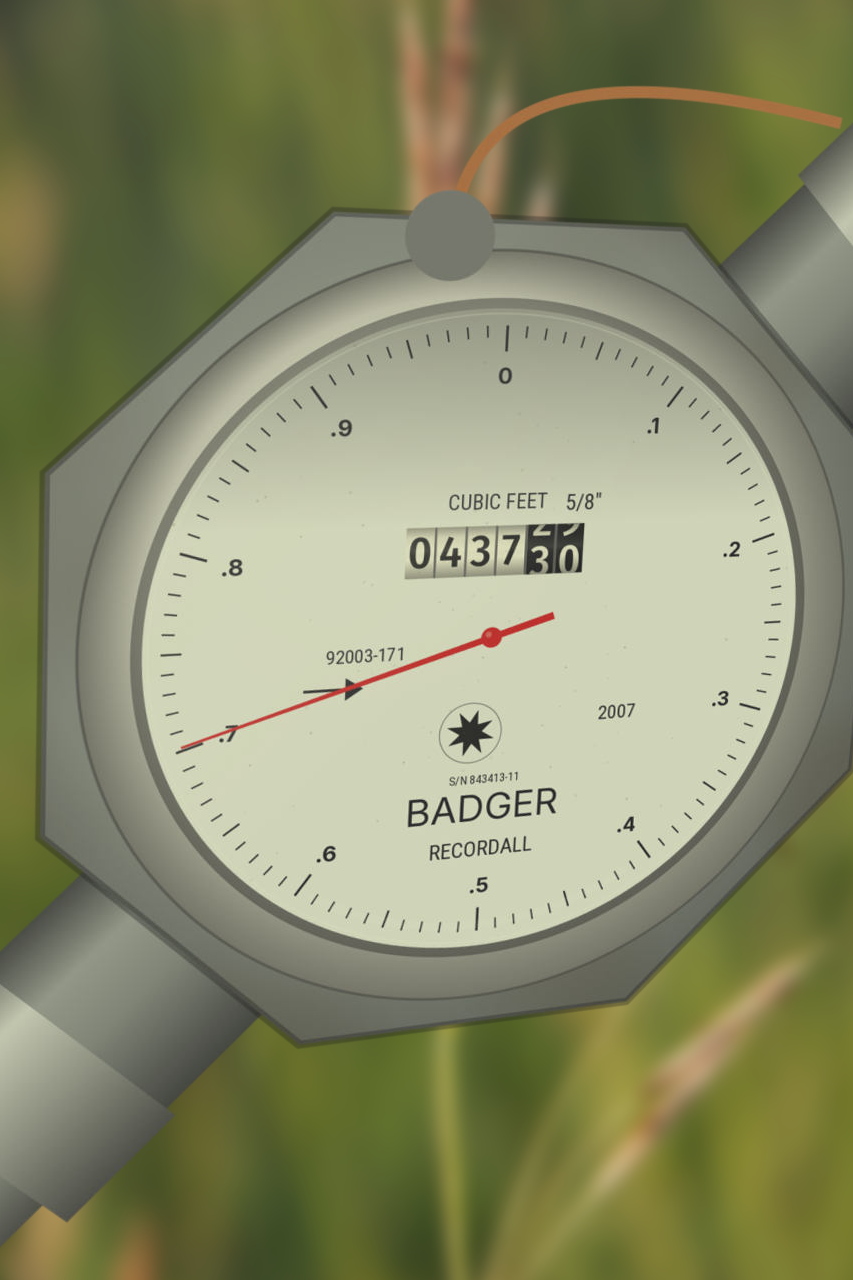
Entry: 43729.70 ft³
